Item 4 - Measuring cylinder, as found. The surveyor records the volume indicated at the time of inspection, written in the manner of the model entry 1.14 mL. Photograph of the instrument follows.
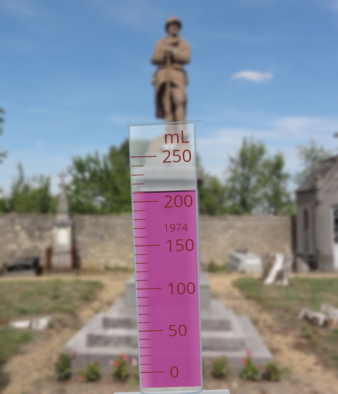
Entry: 210 mL
